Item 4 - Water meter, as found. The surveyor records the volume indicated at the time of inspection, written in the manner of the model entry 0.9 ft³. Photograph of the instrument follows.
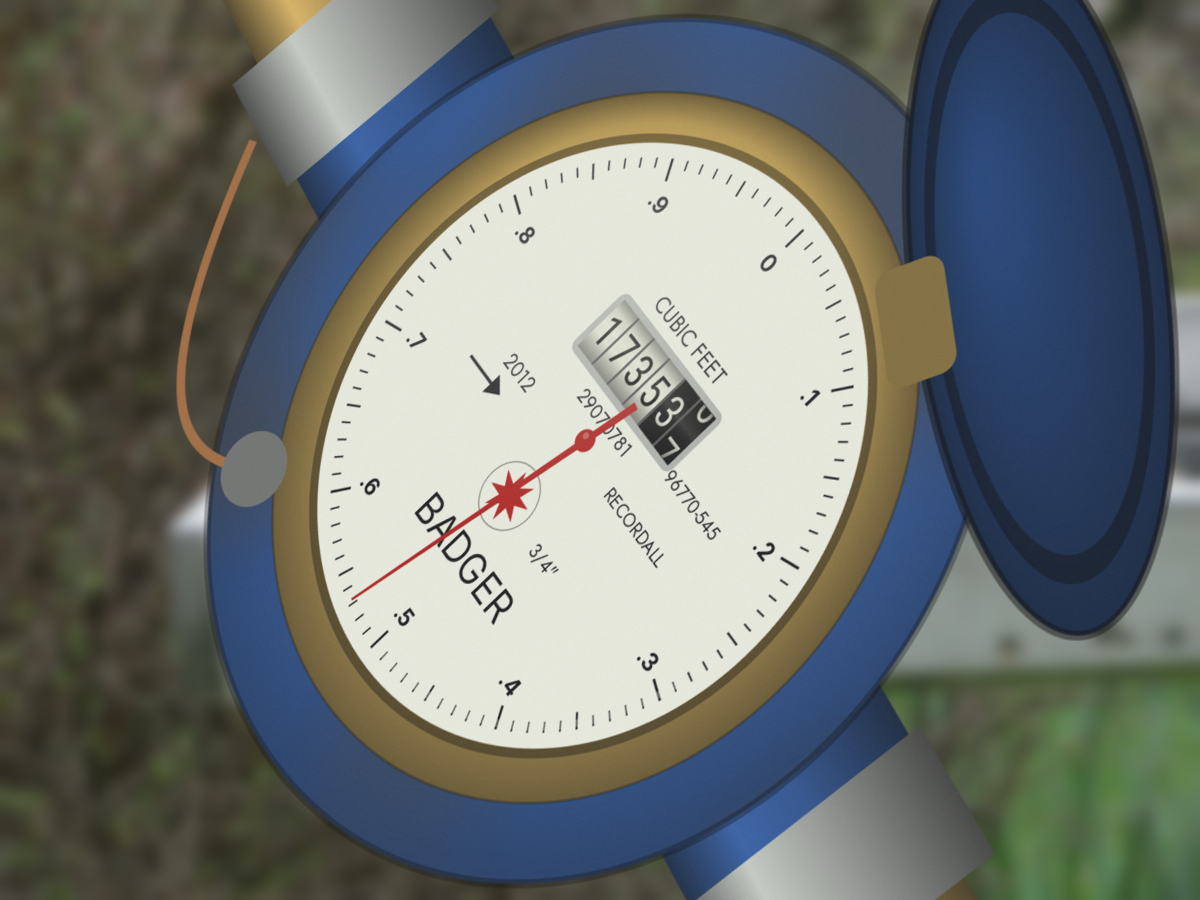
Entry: 173536.53 ft³
